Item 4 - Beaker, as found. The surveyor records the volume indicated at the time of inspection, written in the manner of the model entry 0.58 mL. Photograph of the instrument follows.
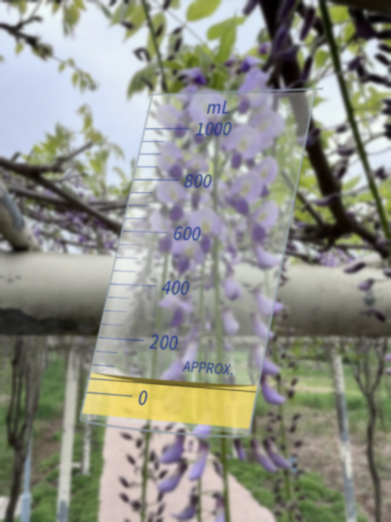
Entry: 50 mL
